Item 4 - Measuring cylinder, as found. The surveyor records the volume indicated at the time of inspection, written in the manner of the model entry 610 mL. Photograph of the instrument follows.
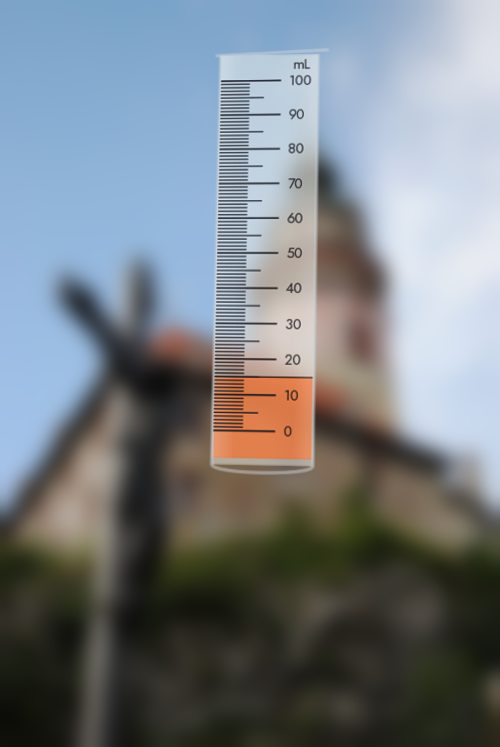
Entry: 15 mL
